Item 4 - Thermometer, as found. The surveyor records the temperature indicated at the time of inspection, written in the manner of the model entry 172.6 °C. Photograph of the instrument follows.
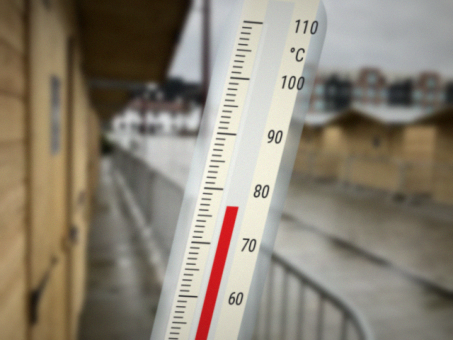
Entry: 77 °C
